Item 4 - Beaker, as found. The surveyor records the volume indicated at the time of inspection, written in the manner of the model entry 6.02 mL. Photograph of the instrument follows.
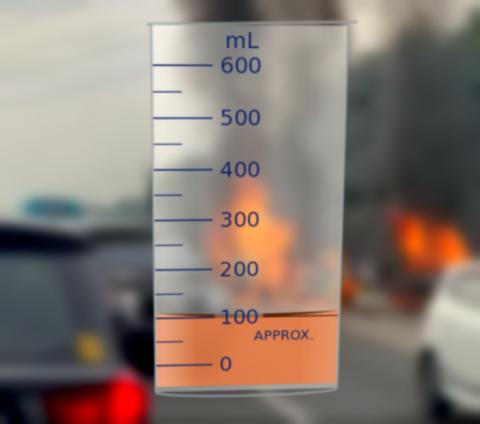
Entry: 100 mL
